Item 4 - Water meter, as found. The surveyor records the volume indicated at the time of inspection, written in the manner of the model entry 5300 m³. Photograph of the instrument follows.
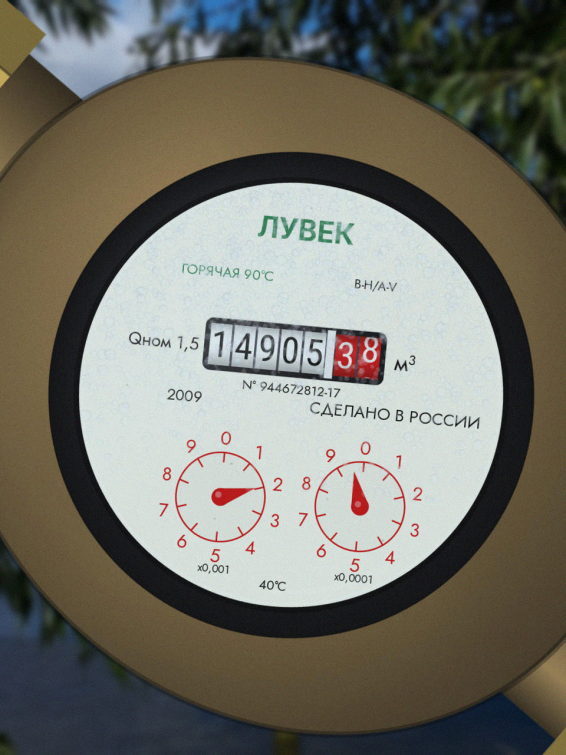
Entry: 14905.3819 m³
